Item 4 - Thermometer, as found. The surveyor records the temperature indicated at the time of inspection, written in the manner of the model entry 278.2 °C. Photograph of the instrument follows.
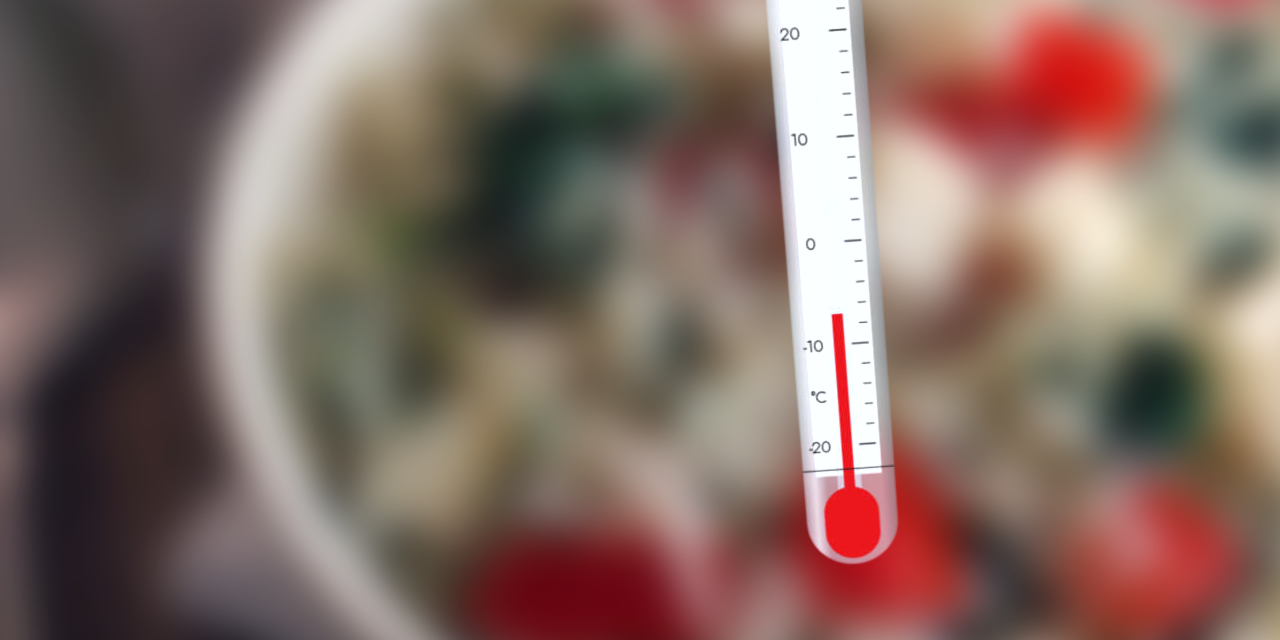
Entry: -7 °C
